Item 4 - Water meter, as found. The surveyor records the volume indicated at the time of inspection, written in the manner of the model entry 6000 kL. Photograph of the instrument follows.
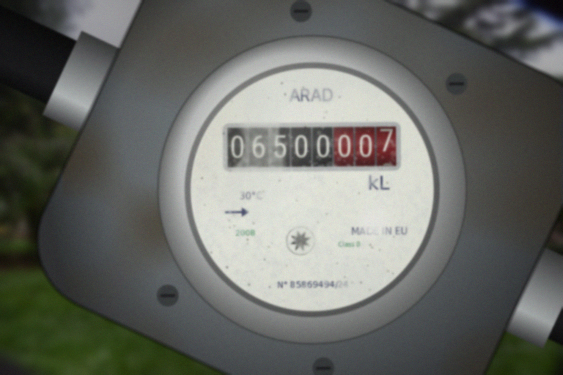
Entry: 6500.007 kL
